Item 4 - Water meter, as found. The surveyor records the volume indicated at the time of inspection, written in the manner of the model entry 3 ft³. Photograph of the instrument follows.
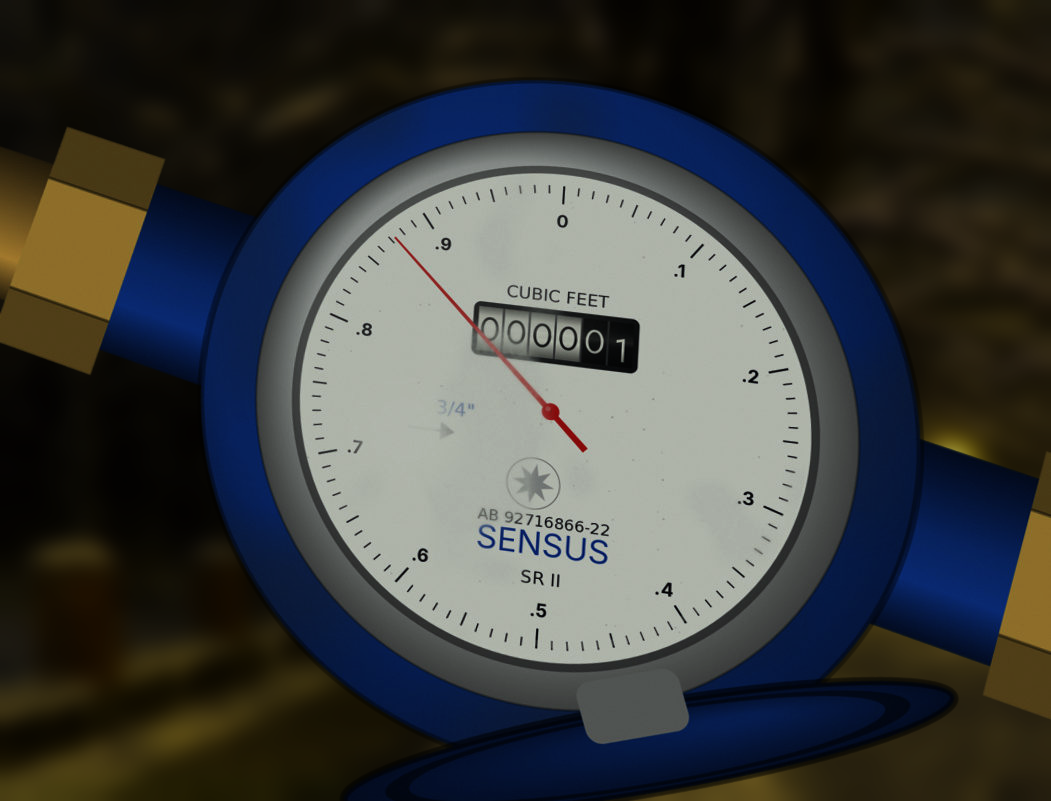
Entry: 0.87 ft³
